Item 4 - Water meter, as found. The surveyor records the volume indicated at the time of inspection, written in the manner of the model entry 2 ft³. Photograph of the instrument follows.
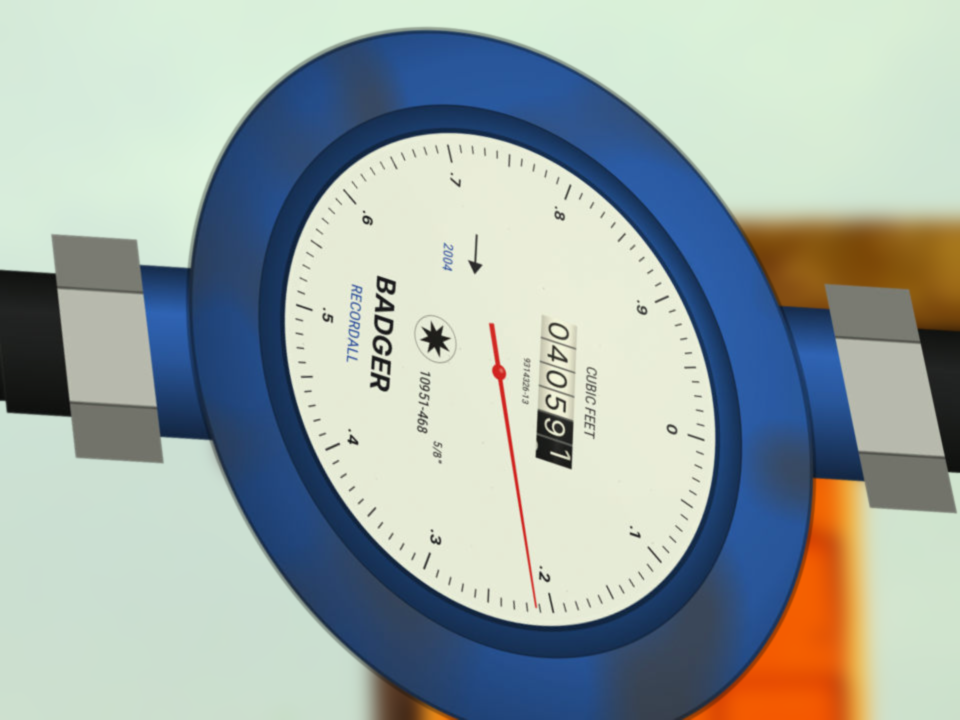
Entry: 40591.21 ft³
